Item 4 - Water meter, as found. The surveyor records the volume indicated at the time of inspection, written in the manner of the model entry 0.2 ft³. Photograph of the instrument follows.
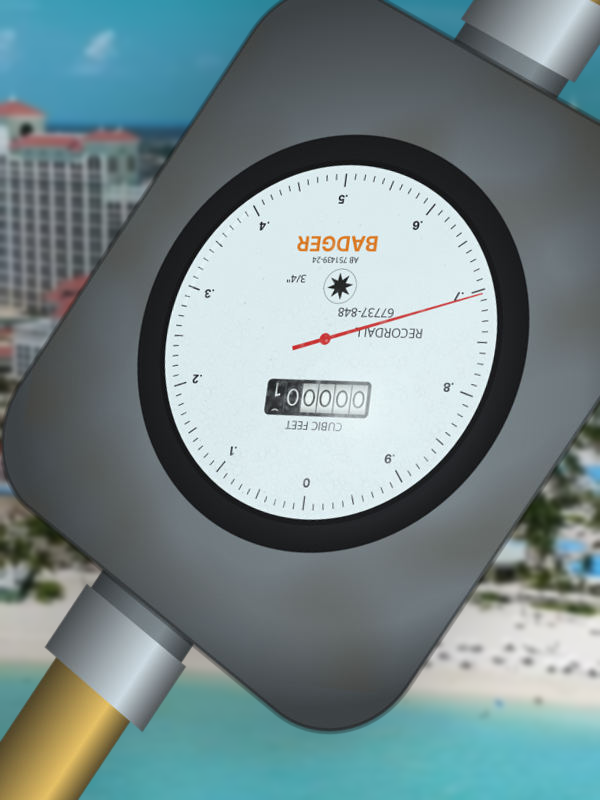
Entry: 0.70 ft³
